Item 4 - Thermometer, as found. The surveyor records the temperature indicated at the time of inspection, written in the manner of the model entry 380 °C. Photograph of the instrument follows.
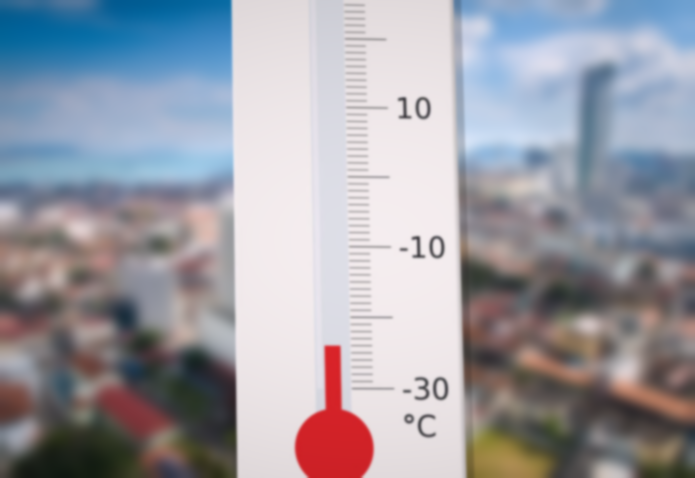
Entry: -24 °C
